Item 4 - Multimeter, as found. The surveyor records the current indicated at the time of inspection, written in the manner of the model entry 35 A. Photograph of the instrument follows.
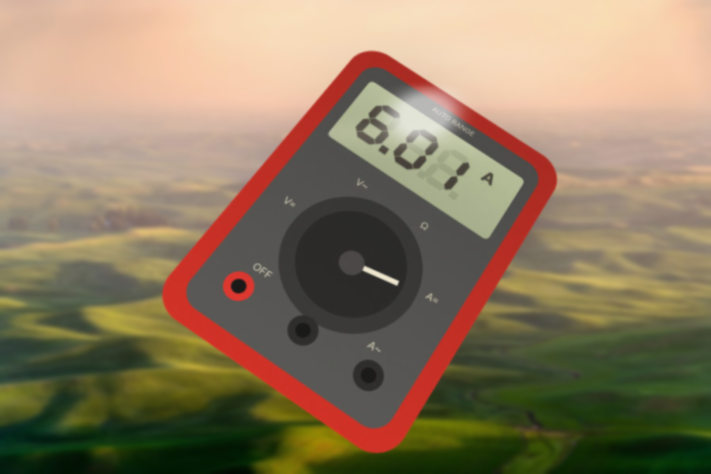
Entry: 6.01 A
